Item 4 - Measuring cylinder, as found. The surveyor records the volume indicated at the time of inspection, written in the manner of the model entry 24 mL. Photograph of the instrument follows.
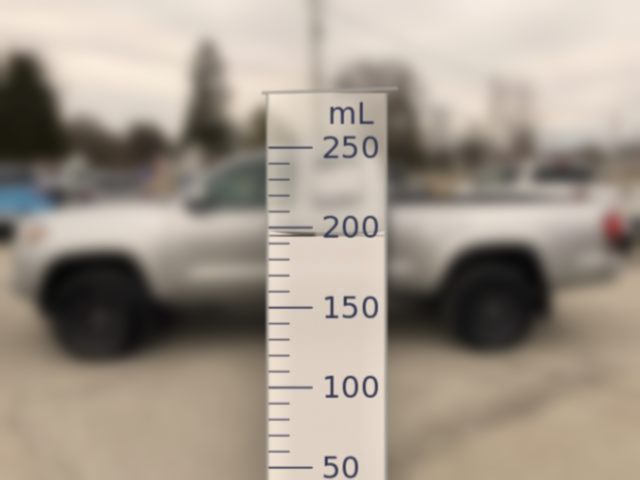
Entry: 195 mL
